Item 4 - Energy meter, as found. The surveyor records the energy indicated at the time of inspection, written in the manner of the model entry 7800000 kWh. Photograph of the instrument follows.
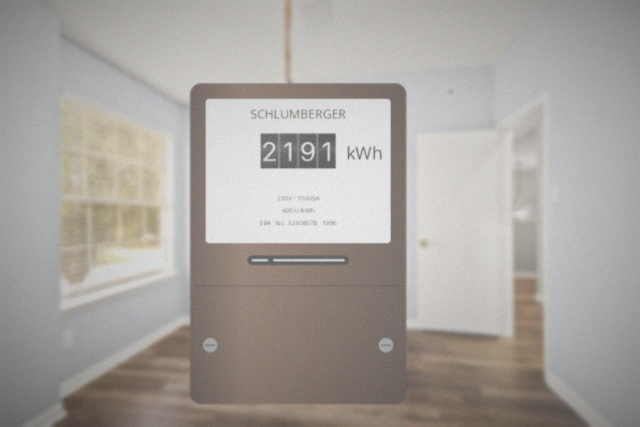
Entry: 2191 kWh
